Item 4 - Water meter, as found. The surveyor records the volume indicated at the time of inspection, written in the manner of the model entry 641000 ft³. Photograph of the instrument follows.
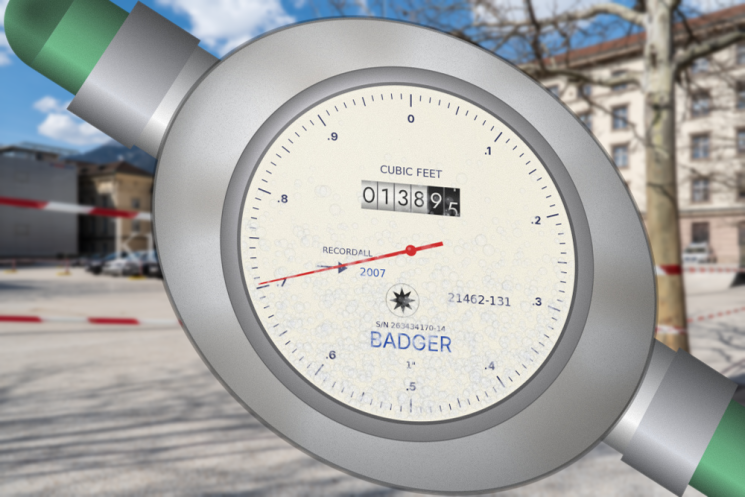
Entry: 13894.70 ft³
